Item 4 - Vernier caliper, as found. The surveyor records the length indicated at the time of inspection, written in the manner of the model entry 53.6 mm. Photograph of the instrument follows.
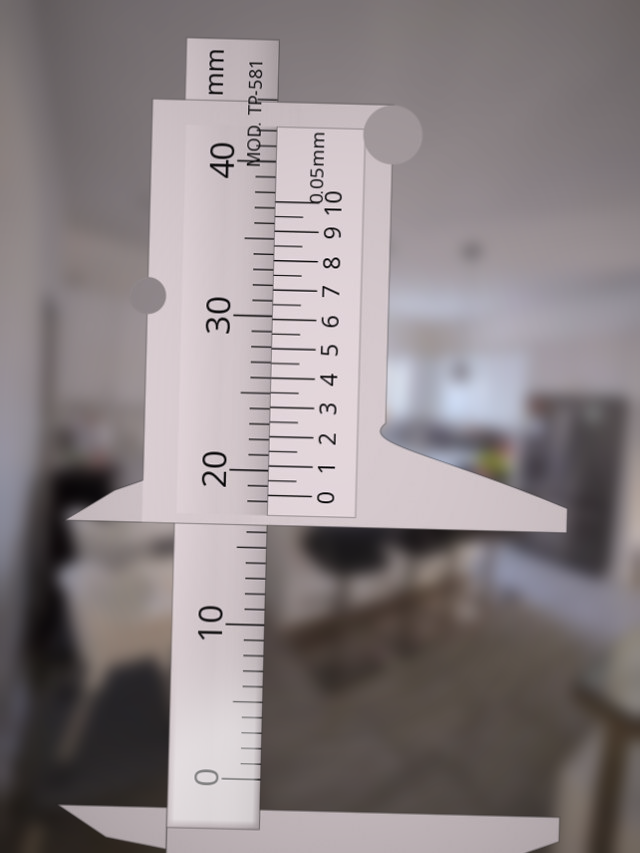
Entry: 18.4 mm
